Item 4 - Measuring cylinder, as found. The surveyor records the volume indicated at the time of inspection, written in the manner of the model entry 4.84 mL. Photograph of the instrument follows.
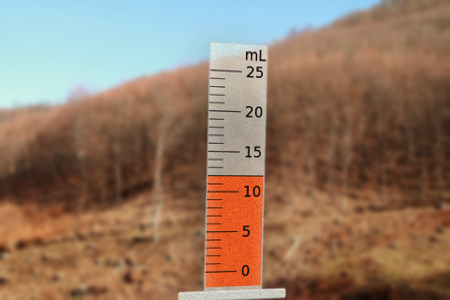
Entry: 12 mL
